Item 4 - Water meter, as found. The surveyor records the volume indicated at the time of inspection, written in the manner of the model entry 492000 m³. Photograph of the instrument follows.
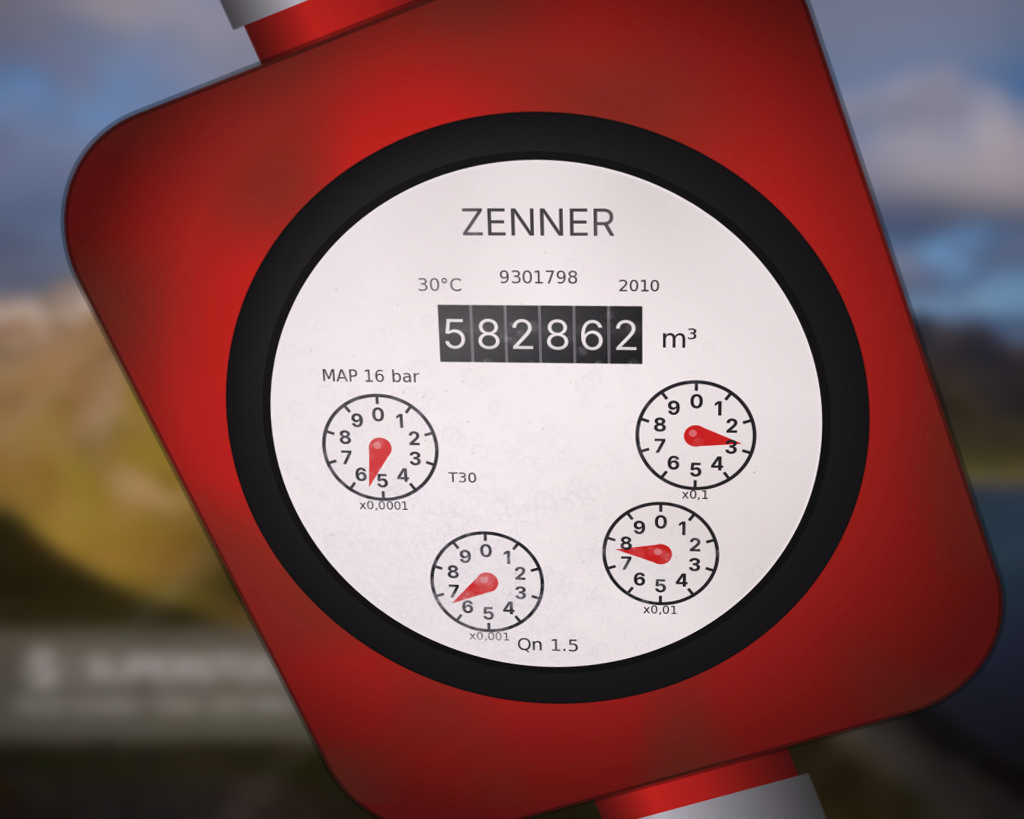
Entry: 582862.2765 m³
